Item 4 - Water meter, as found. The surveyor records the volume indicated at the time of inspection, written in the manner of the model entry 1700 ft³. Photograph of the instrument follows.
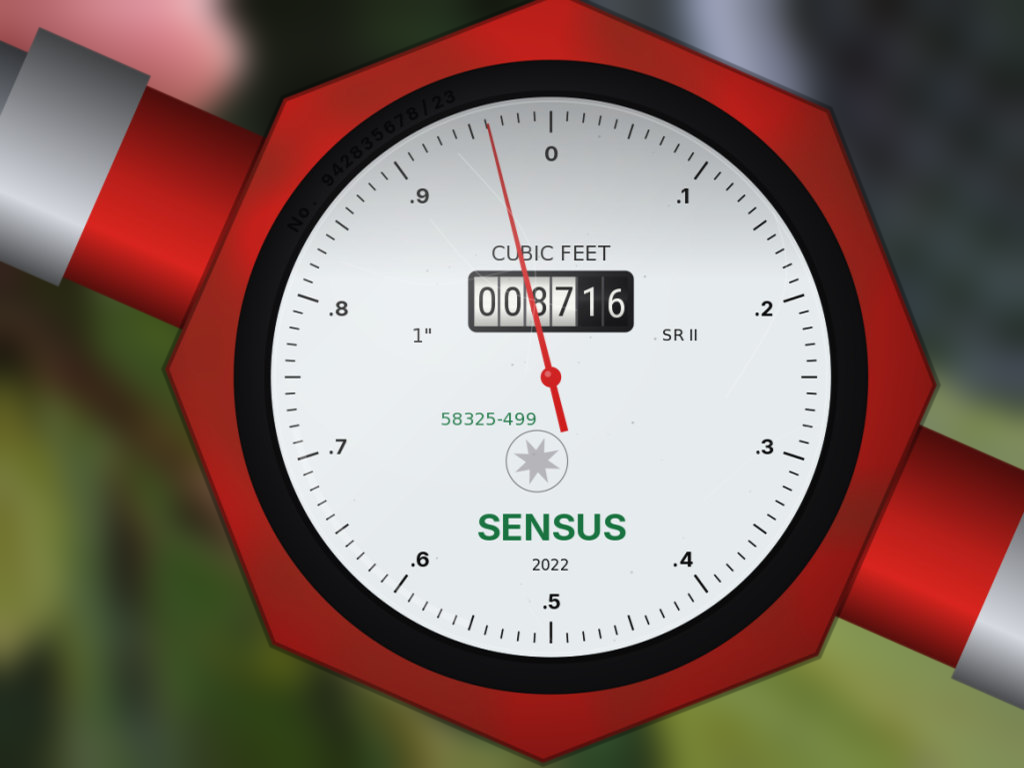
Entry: 8715.96 ft³
